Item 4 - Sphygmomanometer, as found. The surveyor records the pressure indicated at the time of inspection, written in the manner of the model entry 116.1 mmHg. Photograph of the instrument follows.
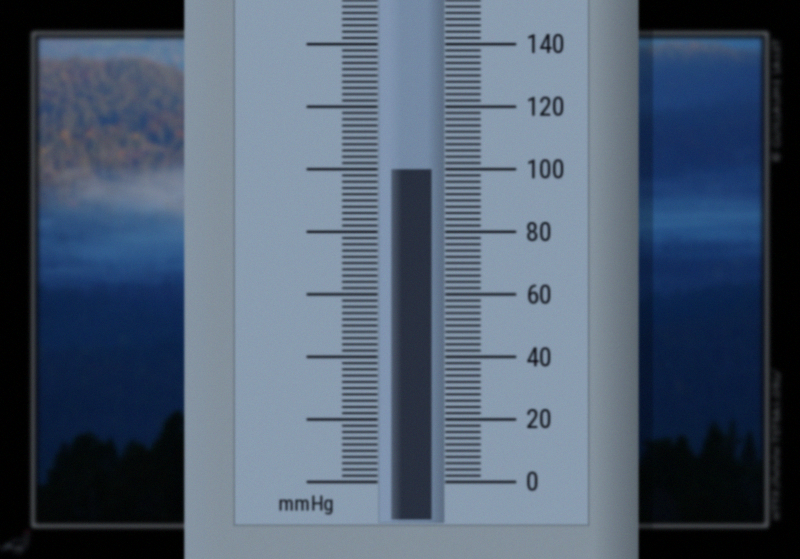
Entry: 100 mmHg
